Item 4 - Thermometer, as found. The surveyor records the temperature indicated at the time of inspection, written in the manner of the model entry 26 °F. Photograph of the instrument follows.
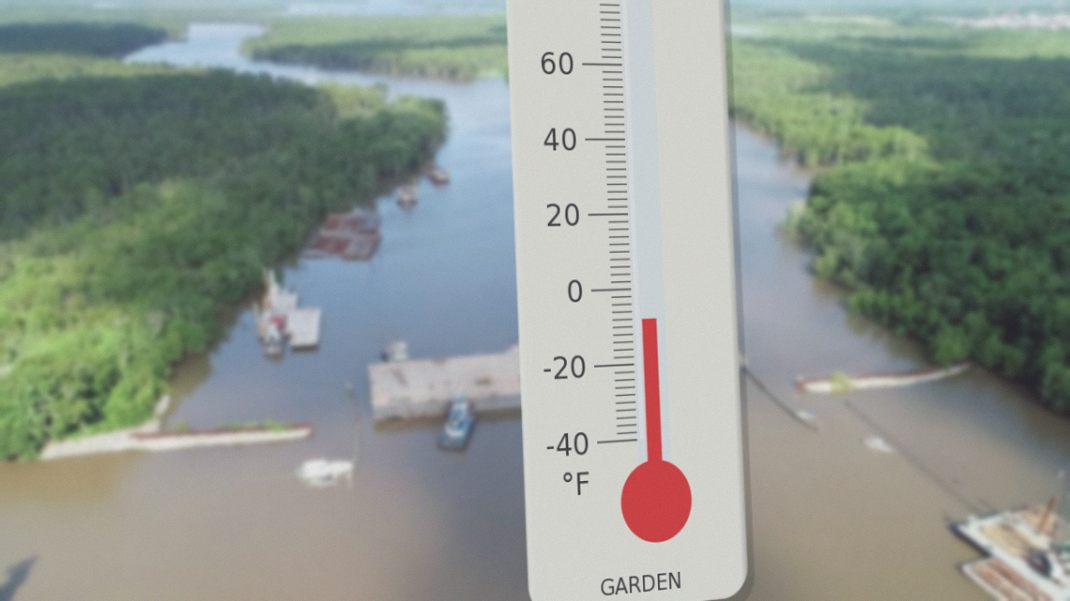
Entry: -8 °F
